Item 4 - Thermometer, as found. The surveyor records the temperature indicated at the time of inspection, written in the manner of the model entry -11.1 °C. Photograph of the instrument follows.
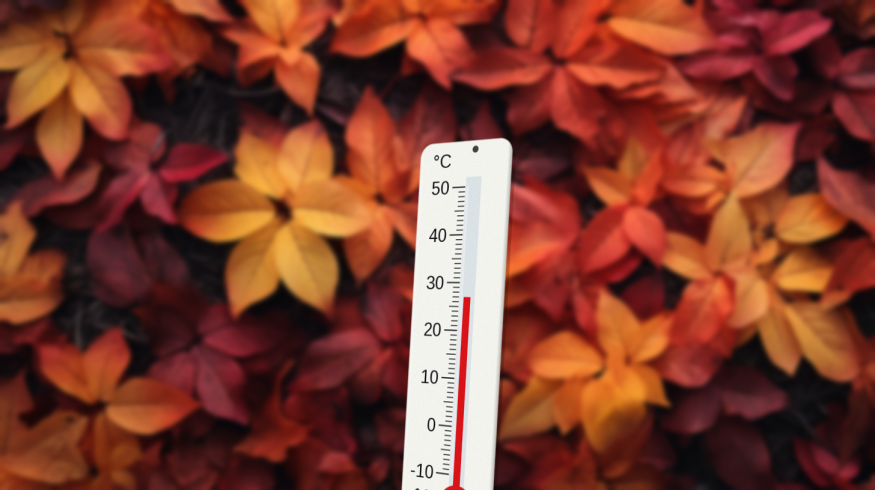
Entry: 27 °C
